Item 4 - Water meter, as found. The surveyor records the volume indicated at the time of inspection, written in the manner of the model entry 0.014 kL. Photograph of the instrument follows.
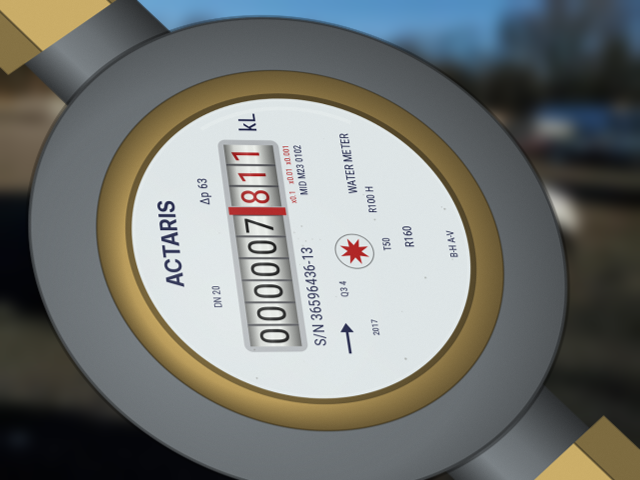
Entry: 7.811 kL
